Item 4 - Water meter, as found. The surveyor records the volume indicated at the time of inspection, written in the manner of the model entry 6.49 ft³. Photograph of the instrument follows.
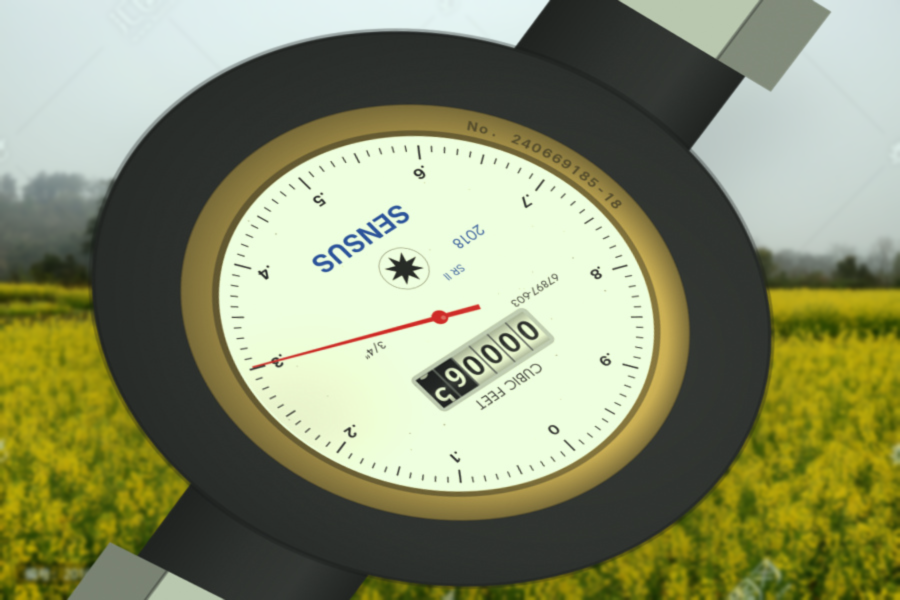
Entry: 65.30 ft³
